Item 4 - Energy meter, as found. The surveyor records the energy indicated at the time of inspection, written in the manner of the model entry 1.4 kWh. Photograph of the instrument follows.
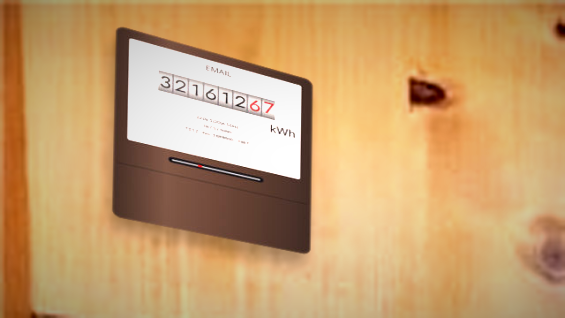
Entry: 321612.67 kWh
